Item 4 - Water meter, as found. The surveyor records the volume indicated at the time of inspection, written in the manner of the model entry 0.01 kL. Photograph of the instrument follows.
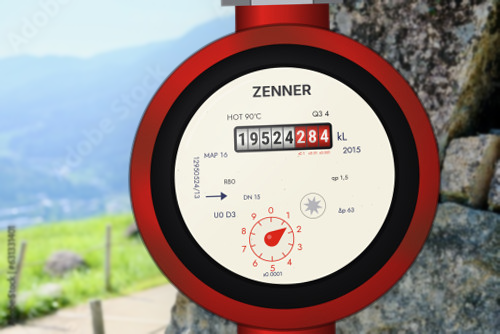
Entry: 19524.2841 kL
